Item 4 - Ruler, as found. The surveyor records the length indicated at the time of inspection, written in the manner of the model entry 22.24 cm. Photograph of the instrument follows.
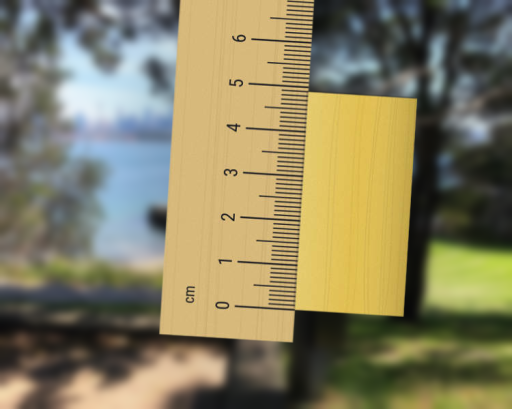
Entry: 4.9 cm
